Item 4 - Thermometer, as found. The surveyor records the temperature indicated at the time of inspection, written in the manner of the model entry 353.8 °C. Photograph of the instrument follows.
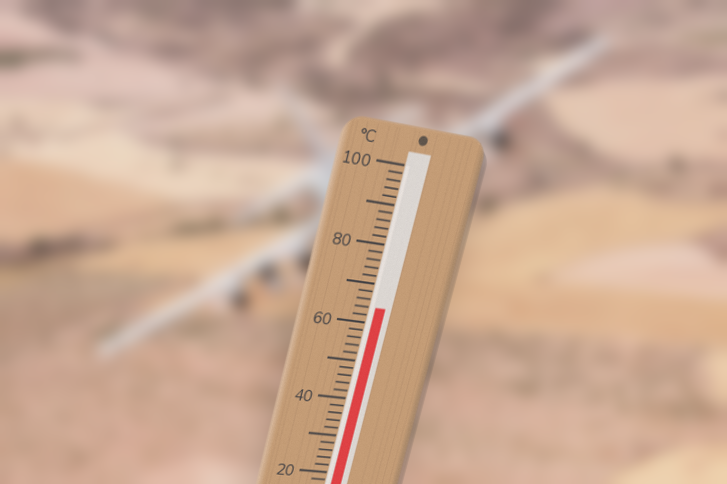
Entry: 64 °C
